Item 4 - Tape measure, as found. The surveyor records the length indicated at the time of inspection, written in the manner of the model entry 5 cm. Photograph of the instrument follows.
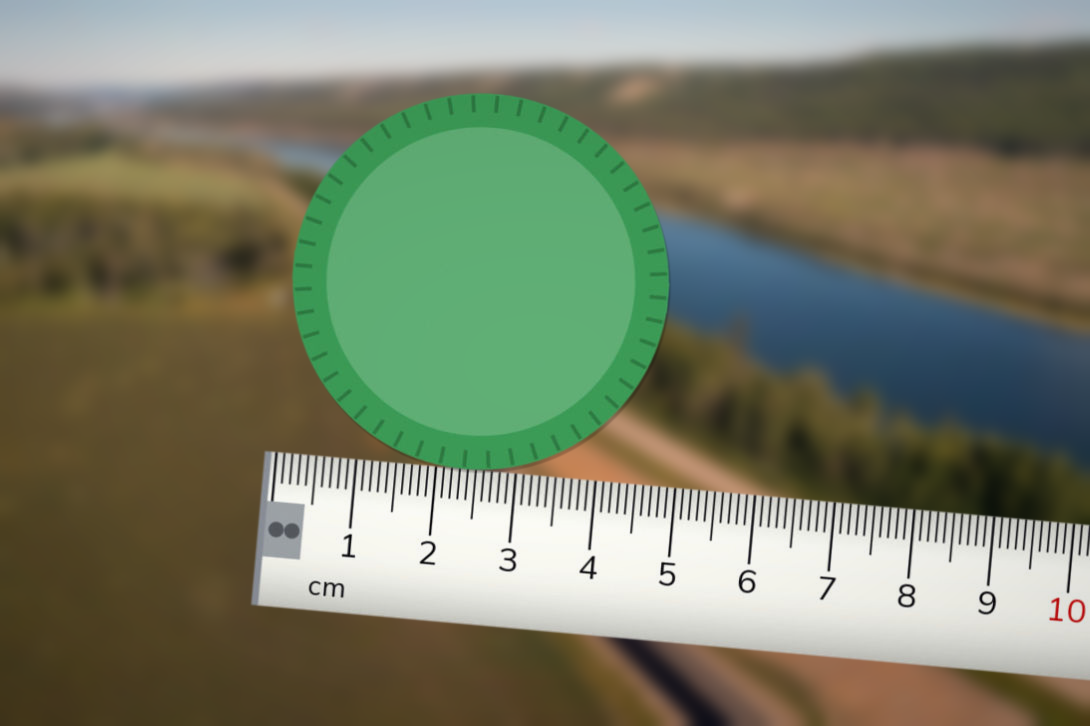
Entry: 4.7 cm
